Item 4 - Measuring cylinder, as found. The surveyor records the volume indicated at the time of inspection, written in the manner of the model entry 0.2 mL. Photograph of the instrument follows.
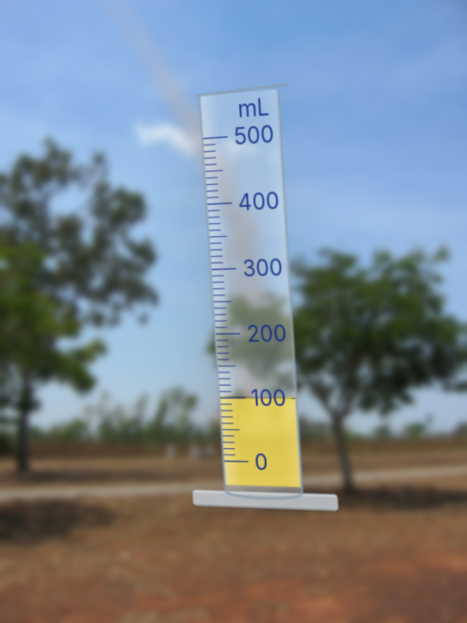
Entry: 100 mL
